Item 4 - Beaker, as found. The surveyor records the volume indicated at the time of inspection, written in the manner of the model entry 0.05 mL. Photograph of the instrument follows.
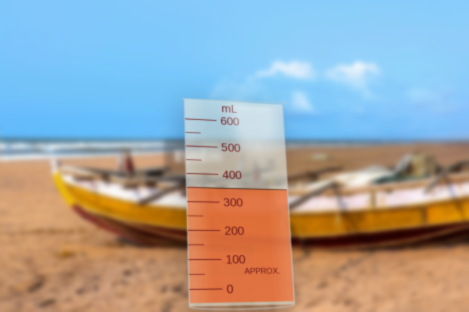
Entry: 350 mL
